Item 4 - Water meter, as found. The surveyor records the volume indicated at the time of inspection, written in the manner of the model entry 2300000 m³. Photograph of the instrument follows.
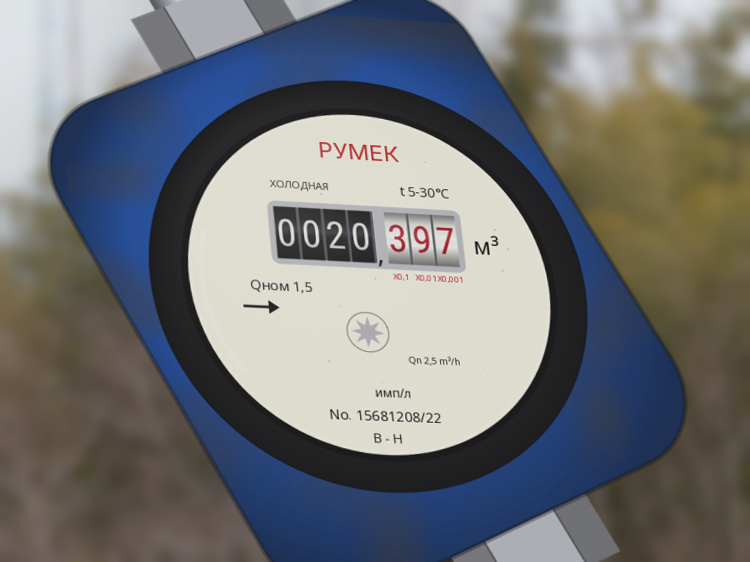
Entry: 20.397 m³
